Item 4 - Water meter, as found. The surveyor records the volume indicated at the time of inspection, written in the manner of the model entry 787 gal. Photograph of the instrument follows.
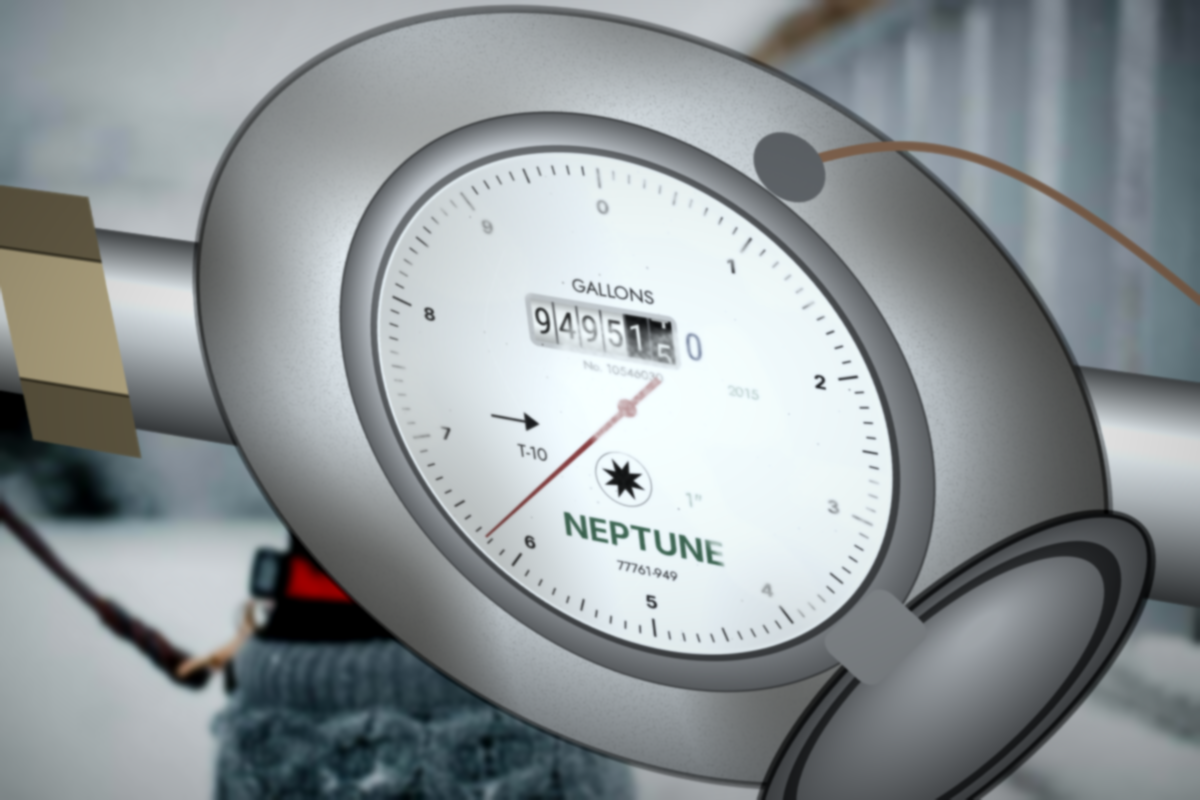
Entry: 9495146.2 gal
